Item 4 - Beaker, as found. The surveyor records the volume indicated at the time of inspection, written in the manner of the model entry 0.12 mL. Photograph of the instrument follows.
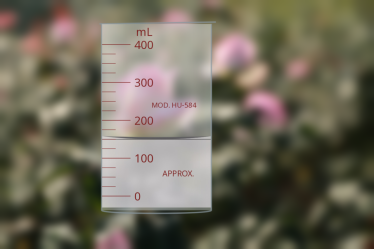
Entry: 150 mL
